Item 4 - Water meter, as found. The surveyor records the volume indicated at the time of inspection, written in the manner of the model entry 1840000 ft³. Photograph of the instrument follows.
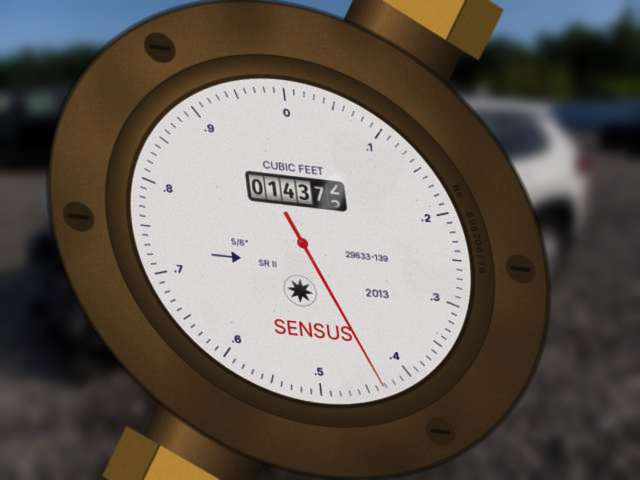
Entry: 14372.43 ft³
